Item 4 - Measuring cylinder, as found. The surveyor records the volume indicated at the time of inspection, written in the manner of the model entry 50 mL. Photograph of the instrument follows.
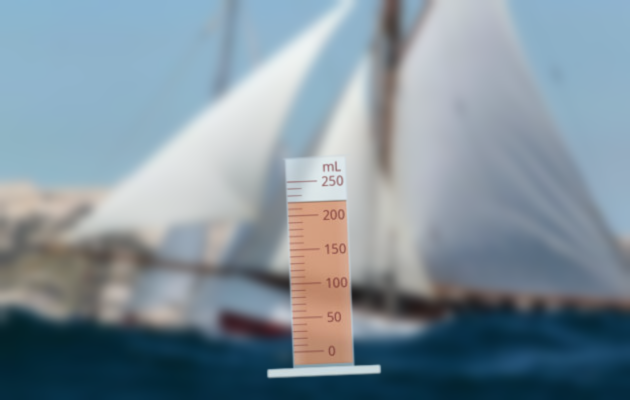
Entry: 220 mL
